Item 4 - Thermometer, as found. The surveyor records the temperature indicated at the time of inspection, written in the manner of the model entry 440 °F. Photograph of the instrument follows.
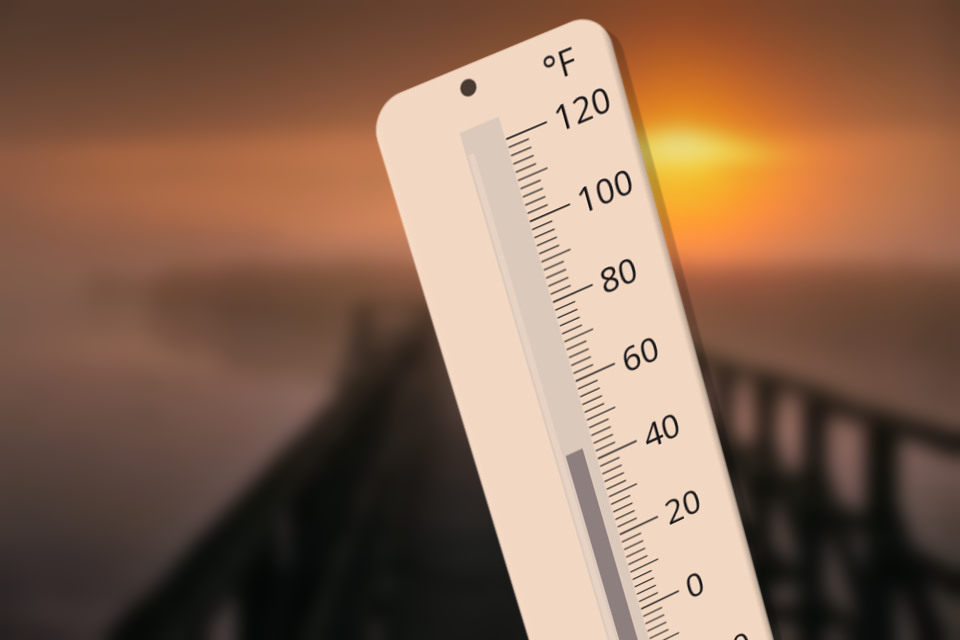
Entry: 44 °F
